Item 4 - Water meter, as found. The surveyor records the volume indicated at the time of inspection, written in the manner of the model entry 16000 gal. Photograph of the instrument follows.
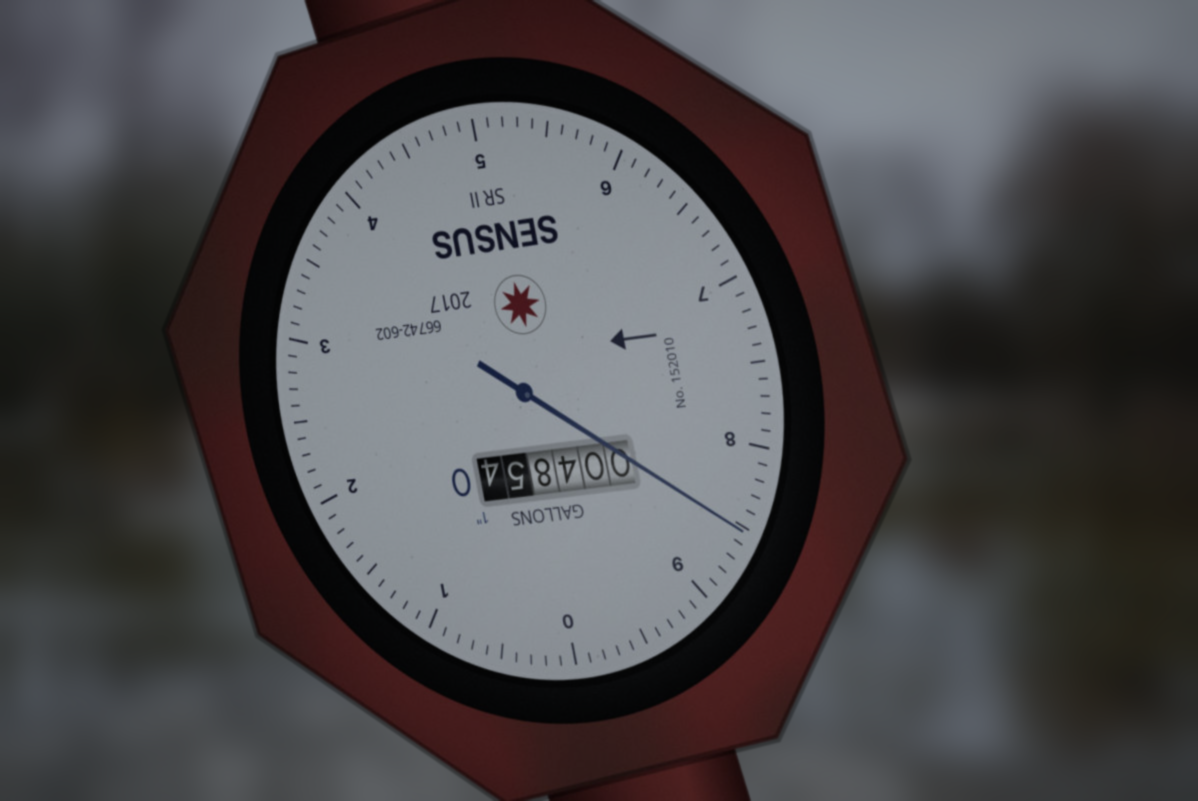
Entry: 48538.5 gal
